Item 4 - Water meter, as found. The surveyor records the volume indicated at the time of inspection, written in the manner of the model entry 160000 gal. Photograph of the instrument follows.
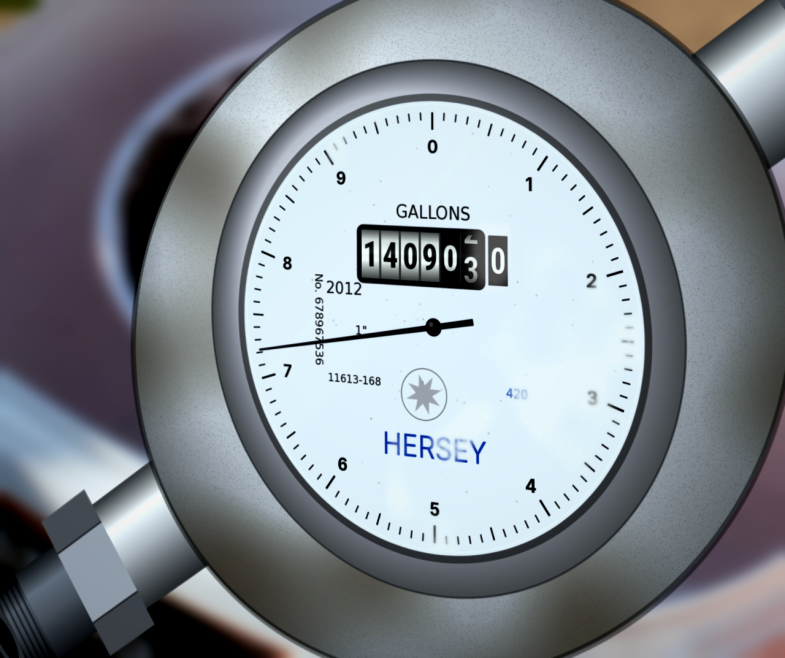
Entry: 1409027.2 gal
